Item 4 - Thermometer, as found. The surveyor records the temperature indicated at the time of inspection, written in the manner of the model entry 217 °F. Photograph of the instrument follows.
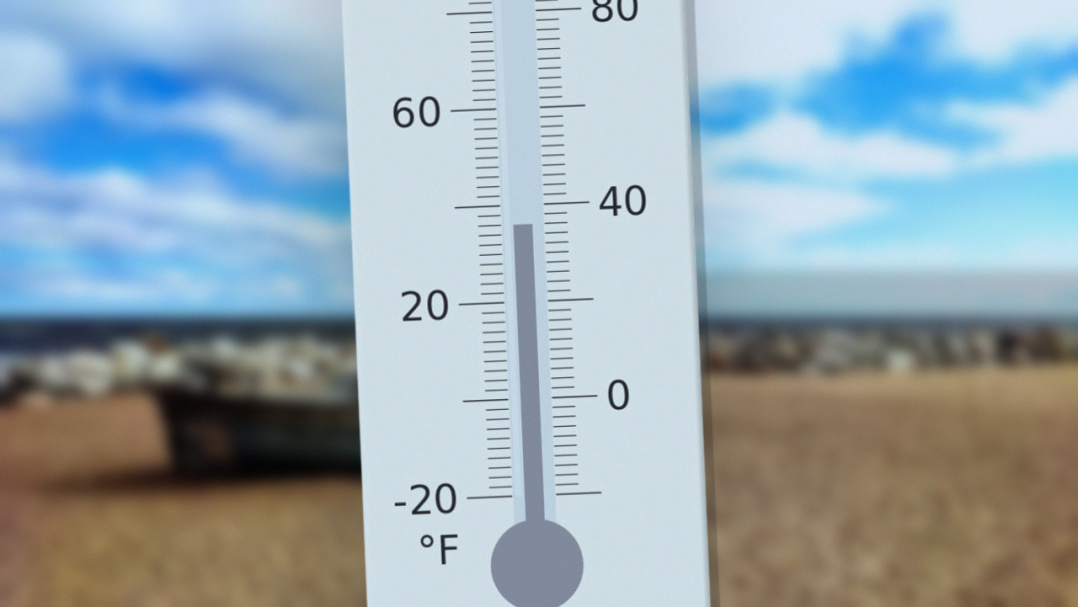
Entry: 36 °F
